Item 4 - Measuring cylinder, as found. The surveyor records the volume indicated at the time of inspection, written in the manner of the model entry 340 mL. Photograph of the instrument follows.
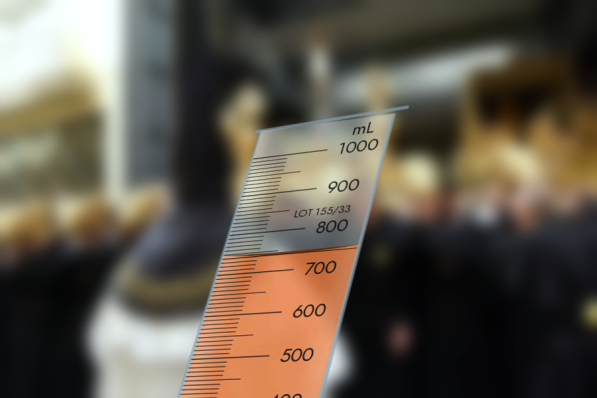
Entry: 740 mL
